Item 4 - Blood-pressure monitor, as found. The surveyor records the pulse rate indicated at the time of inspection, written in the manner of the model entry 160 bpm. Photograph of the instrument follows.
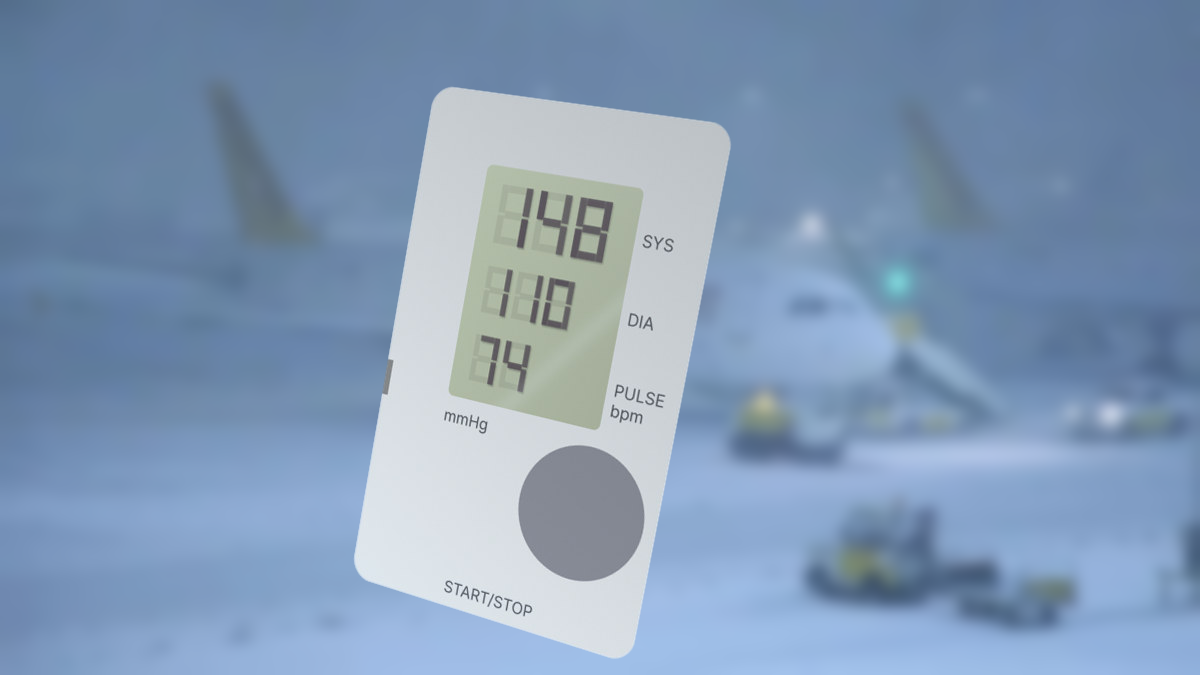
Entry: 74 bpm
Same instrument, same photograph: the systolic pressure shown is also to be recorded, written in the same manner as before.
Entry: 148 mmHg
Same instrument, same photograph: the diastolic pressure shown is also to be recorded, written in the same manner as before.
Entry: 110 mmHg
